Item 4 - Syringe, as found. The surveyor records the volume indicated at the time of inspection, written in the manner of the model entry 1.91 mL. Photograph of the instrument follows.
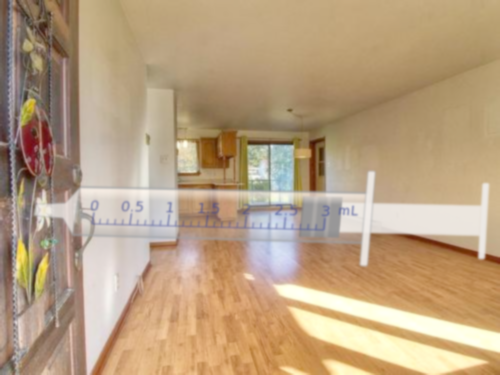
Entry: 2.7 mL
